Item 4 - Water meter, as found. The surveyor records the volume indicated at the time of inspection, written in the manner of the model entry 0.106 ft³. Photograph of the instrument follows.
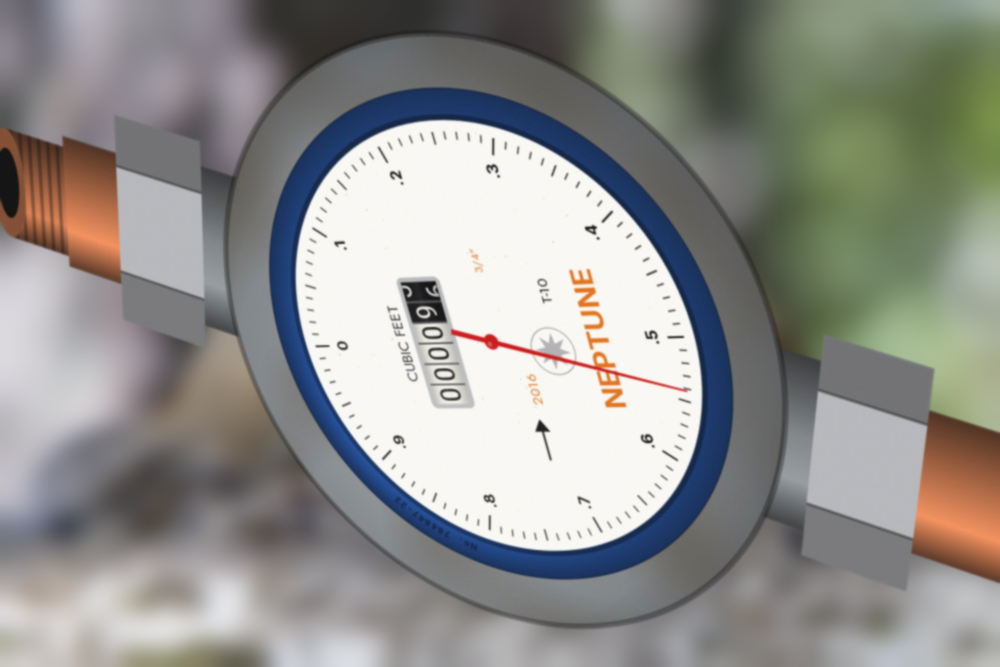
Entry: 95.54 ft³
